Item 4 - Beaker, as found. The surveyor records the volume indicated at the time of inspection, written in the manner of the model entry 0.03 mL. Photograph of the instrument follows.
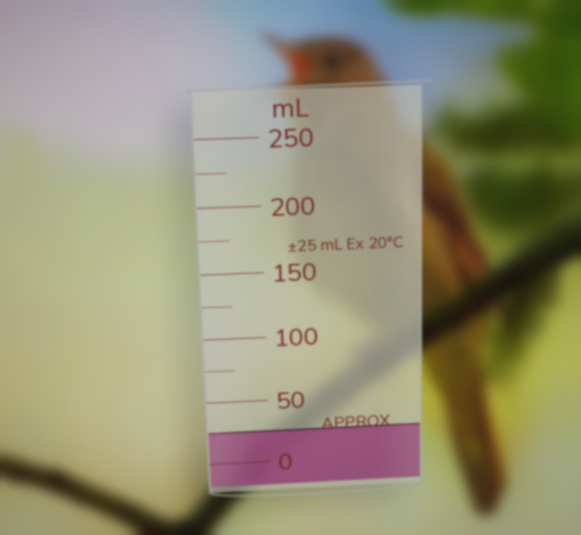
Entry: 25 mL
